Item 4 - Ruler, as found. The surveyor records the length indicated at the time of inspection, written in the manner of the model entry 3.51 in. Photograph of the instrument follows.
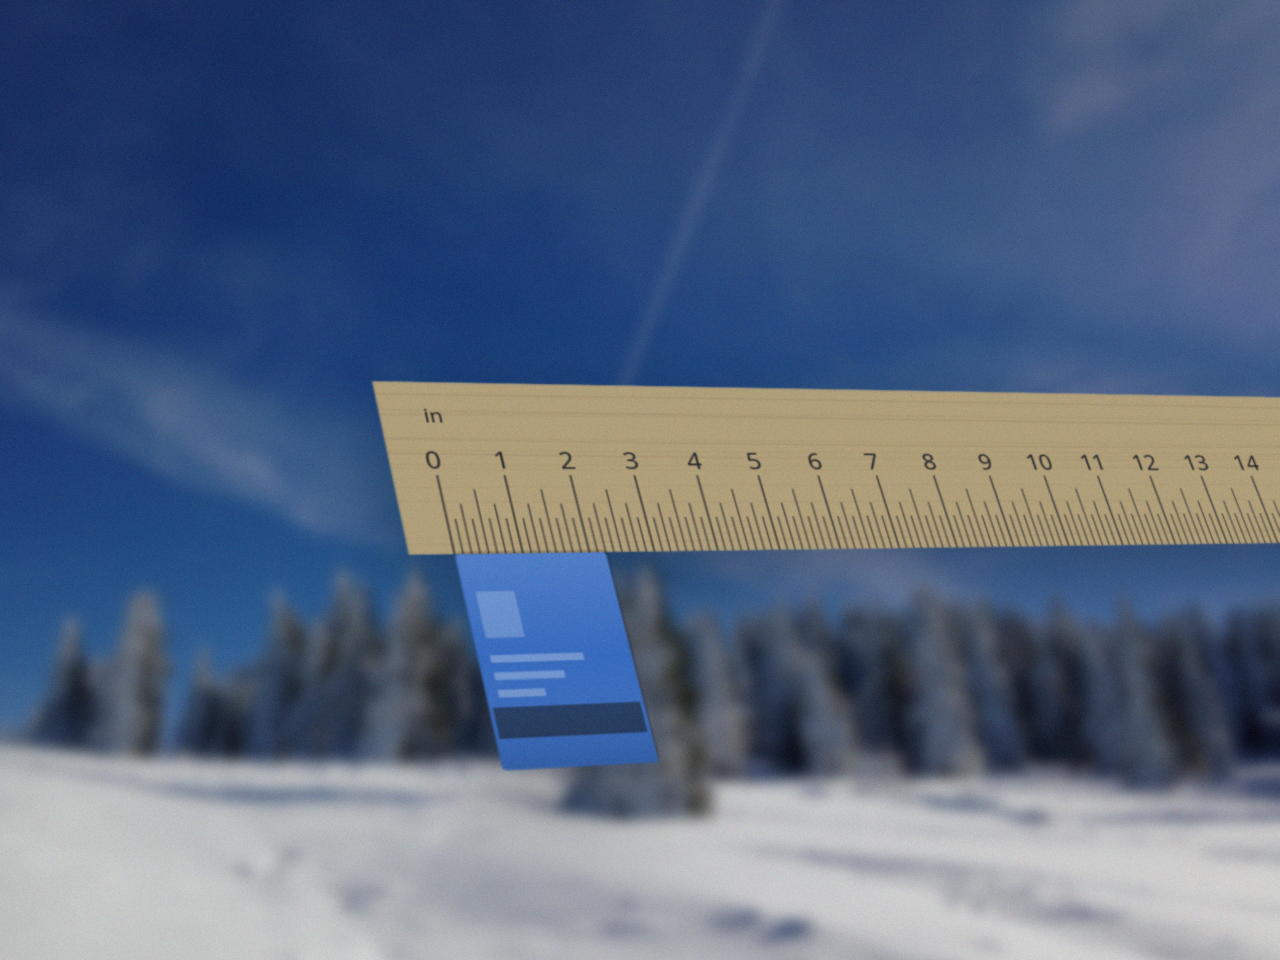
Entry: 2.25 in
